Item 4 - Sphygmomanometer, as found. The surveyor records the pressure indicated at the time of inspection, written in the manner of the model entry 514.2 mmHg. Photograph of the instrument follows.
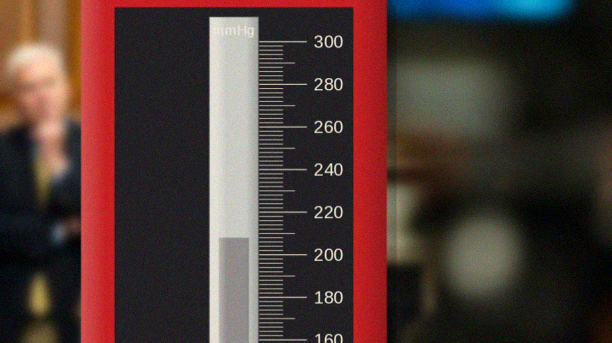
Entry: 208 mmHg
